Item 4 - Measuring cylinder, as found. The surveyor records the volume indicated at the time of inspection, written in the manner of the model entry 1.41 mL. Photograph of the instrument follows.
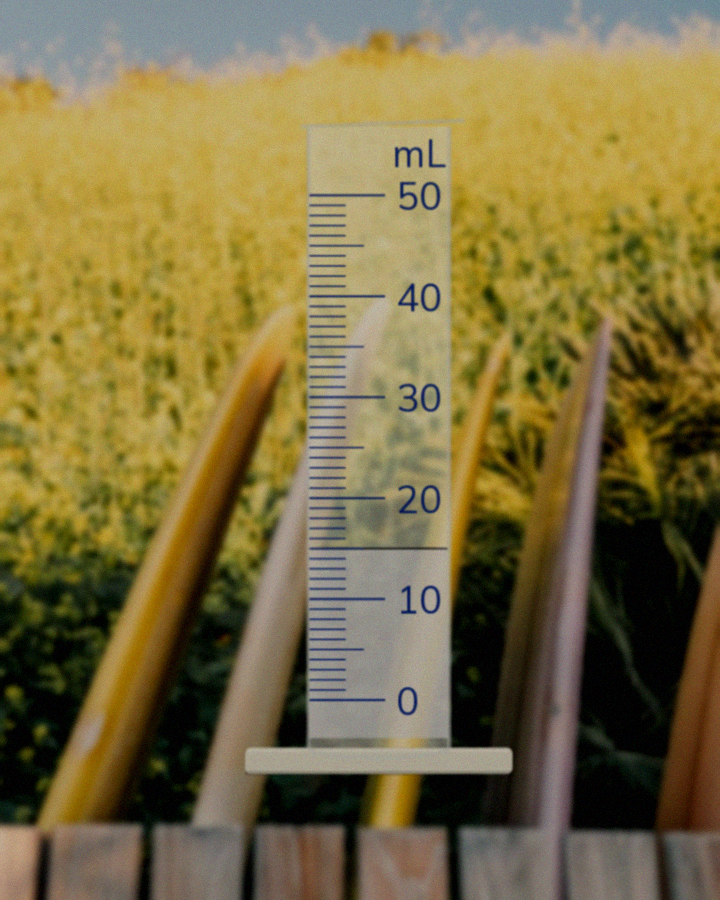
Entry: 15 mL
